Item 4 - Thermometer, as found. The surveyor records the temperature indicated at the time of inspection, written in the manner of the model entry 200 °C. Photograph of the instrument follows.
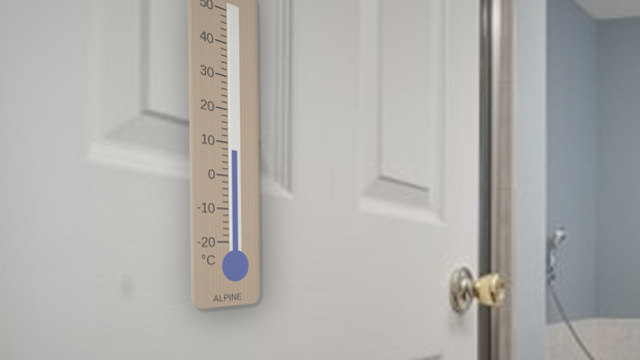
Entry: 8 °C
